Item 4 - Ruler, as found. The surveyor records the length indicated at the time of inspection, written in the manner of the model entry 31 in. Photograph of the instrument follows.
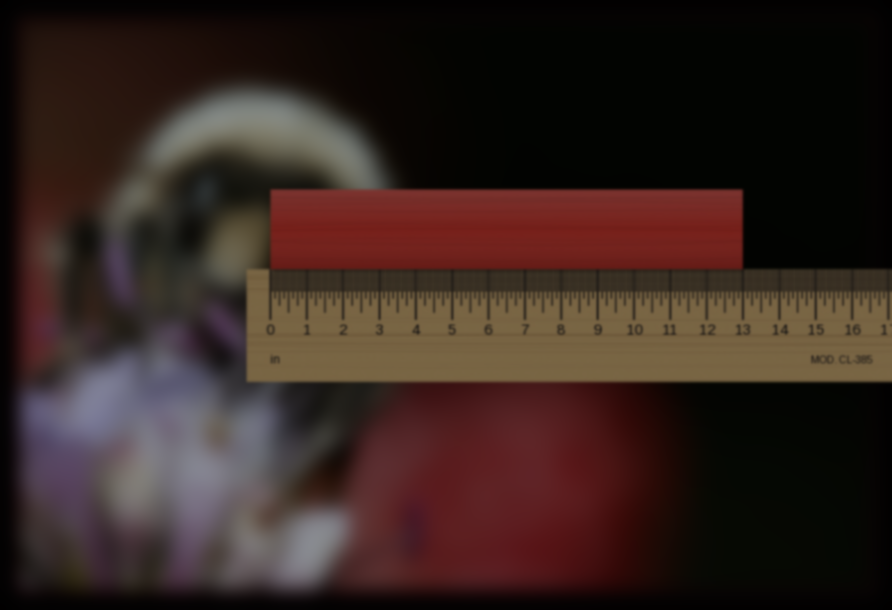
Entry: 13 in
